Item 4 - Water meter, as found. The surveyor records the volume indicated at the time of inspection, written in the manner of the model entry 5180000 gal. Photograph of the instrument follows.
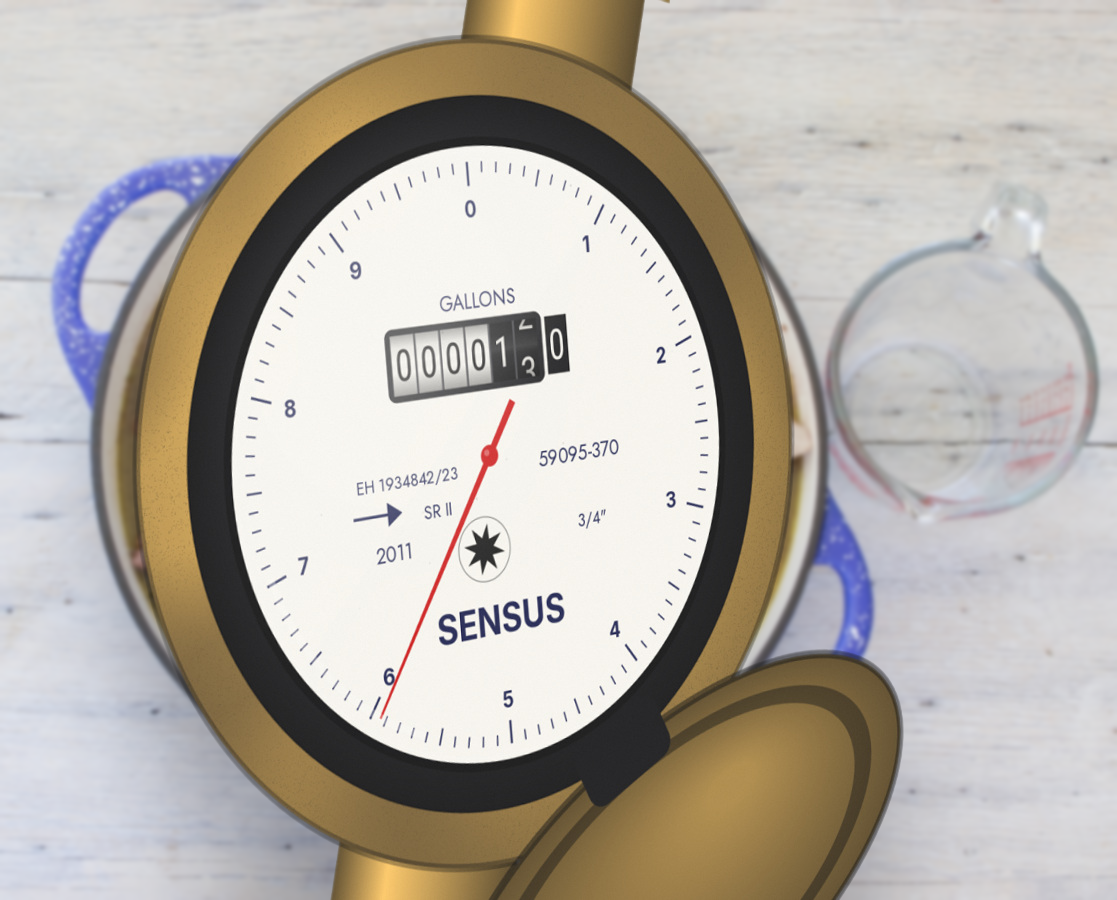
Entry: 125.9 gal
